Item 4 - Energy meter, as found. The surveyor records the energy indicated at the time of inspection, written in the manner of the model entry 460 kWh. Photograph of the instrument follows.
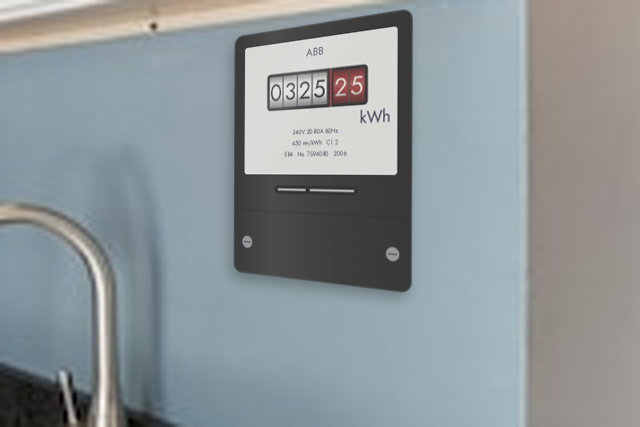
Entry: 325.25 kWh
